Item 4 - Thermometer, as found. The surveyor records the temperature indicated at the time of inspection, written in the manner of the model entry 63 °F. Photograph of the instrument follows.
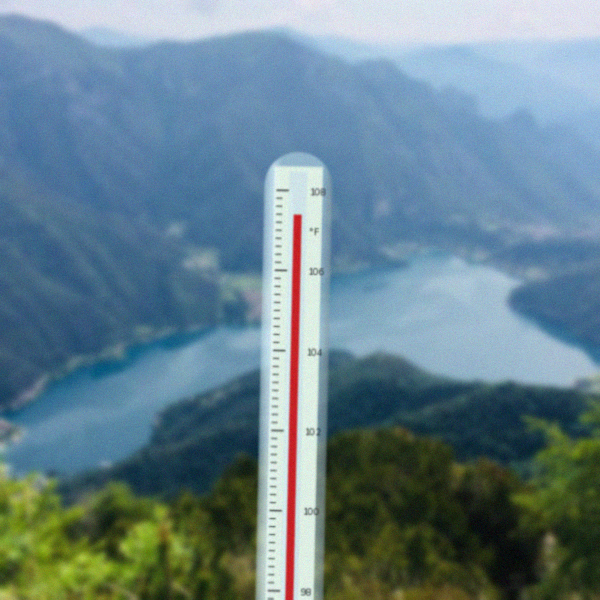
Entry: 107.4 °F
